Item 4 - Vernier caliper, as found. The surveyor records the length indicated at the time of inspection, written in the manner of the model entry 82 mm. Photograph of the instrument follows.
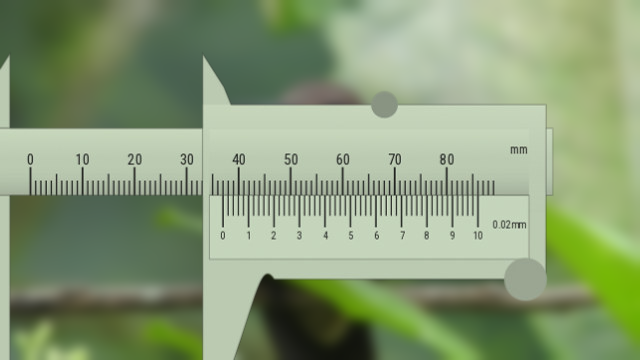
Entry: 37.0 mm
